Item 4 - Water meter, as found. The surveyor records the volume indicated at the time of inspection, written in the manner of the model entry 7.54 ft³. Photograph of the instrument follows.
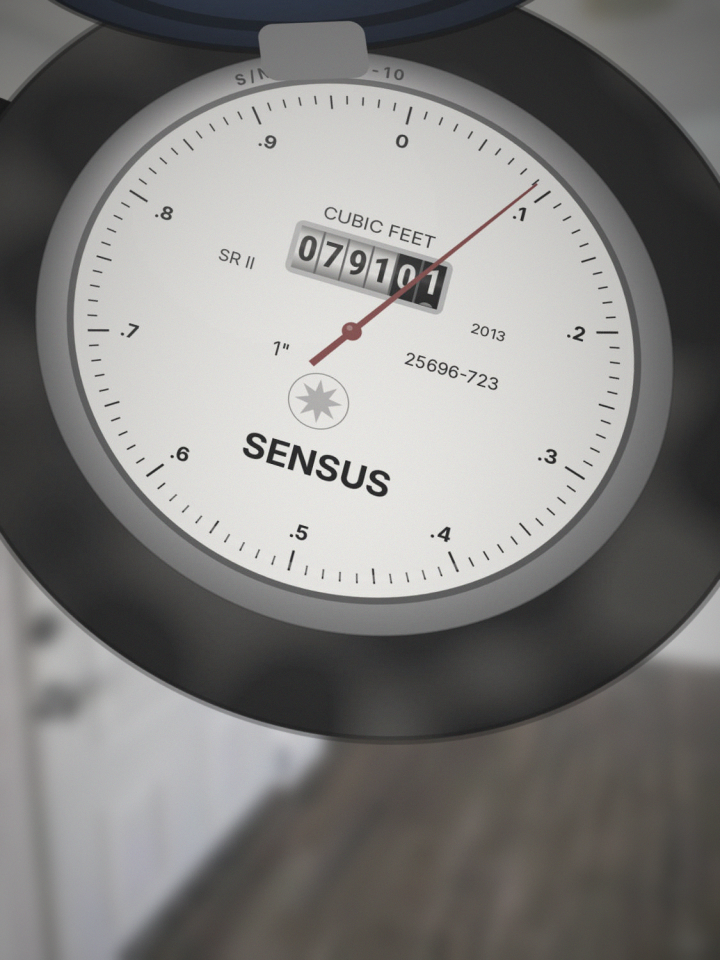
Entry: 79101.09 ft³
